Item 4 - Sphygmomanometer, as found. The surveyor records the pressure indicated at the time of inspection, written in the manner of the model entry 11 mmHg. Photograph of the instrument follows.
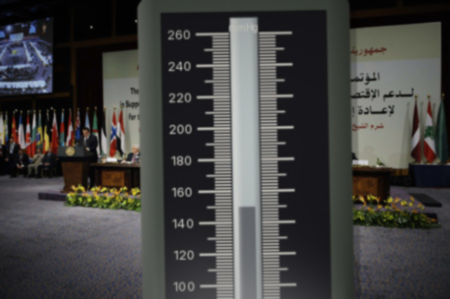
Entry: 150 mmHg
